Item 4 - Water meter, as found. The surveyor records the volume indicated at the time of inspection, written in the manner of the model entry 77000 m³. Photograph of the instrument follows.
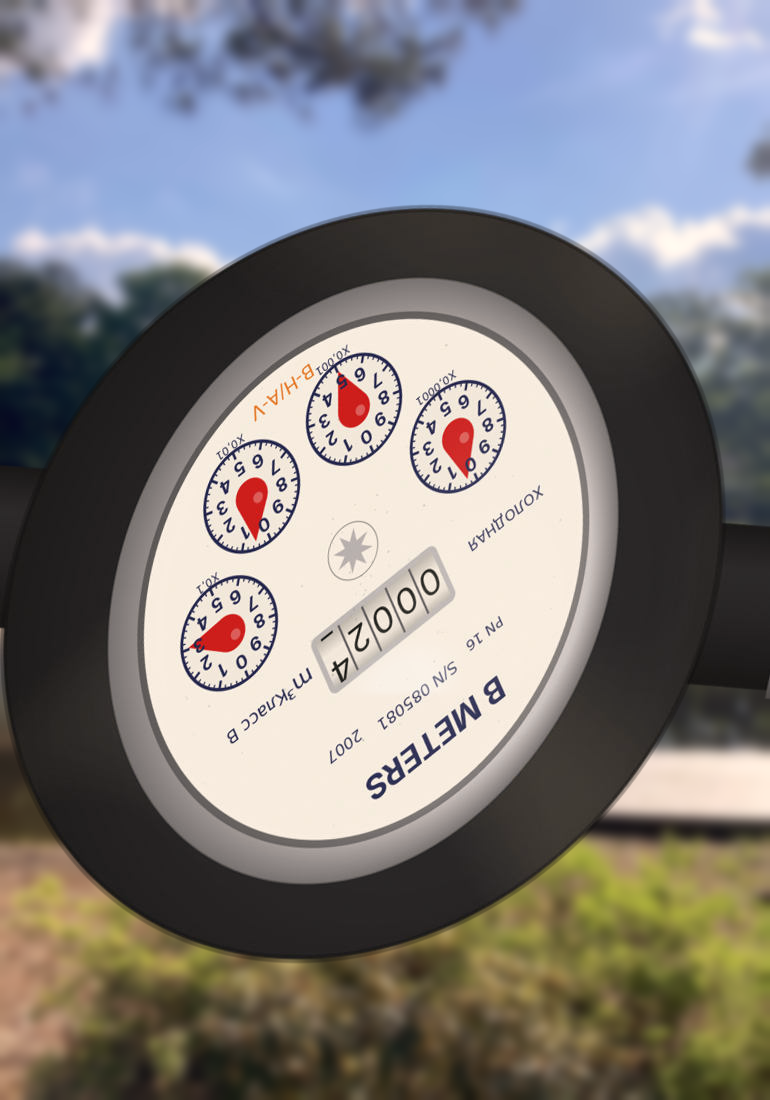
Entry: 24.3050 m³
